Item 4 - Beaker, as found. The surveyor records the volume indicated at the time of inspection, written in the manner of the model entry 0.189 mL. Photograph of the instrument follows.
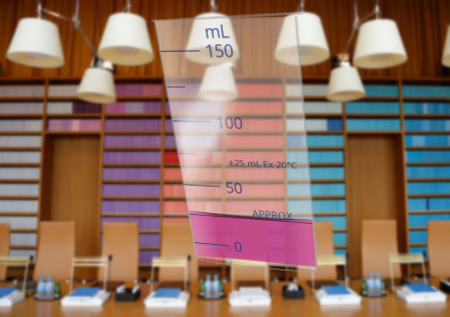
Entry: 25 mL
